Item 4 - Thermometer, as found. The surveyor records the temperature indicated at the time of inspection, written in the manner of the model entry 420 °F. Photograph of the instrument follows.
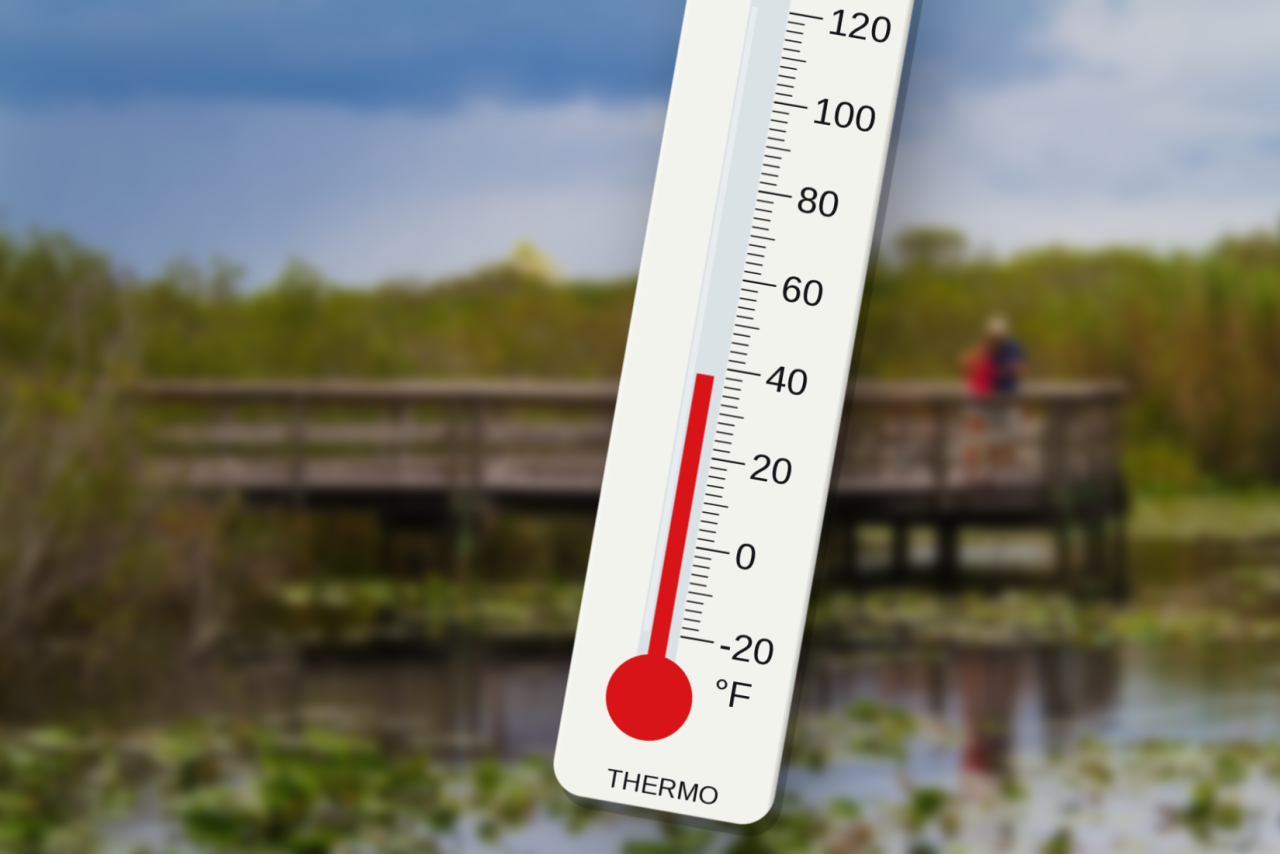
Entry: 38 °F
